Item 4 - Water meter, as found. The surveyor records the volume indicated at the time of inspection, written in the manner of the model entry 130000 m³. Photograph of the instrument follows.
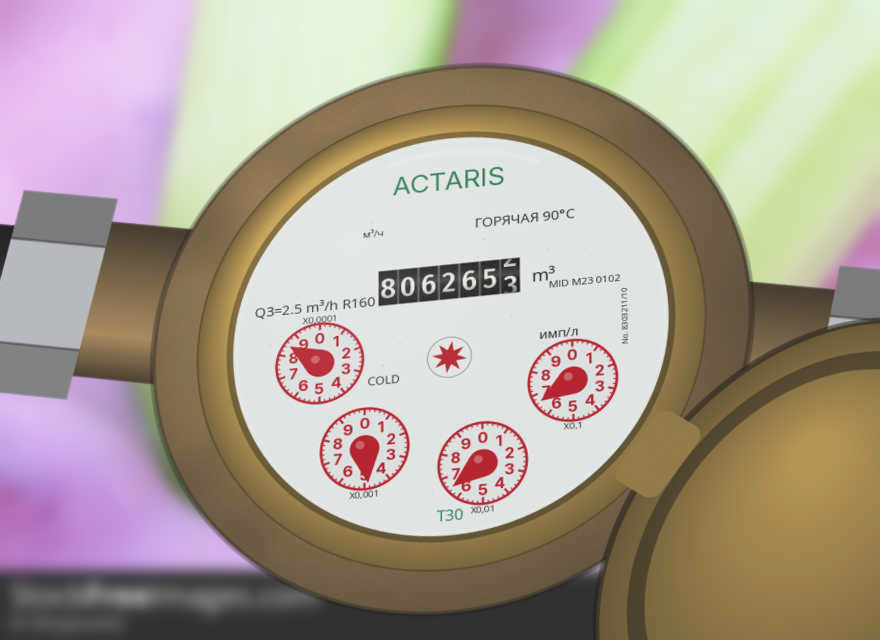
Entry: 8062652.6648 m³
